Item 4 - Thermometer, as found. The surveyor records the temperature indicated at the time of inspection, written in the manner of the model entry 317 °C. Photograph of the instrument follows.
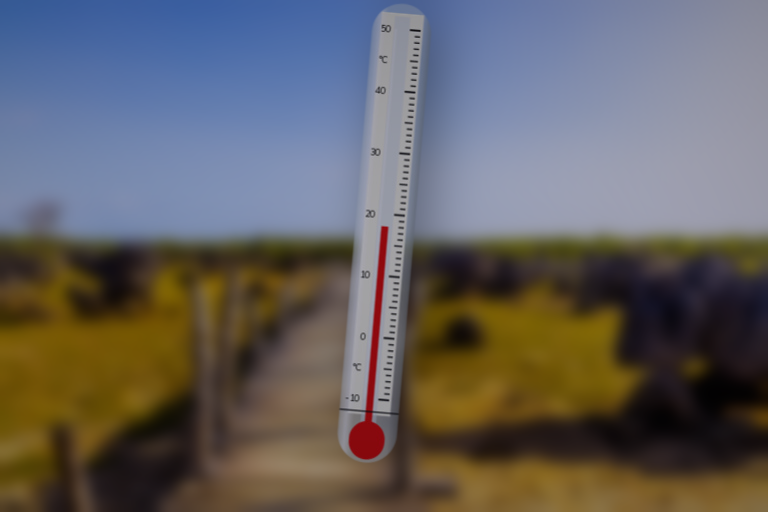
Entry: 18 °C
